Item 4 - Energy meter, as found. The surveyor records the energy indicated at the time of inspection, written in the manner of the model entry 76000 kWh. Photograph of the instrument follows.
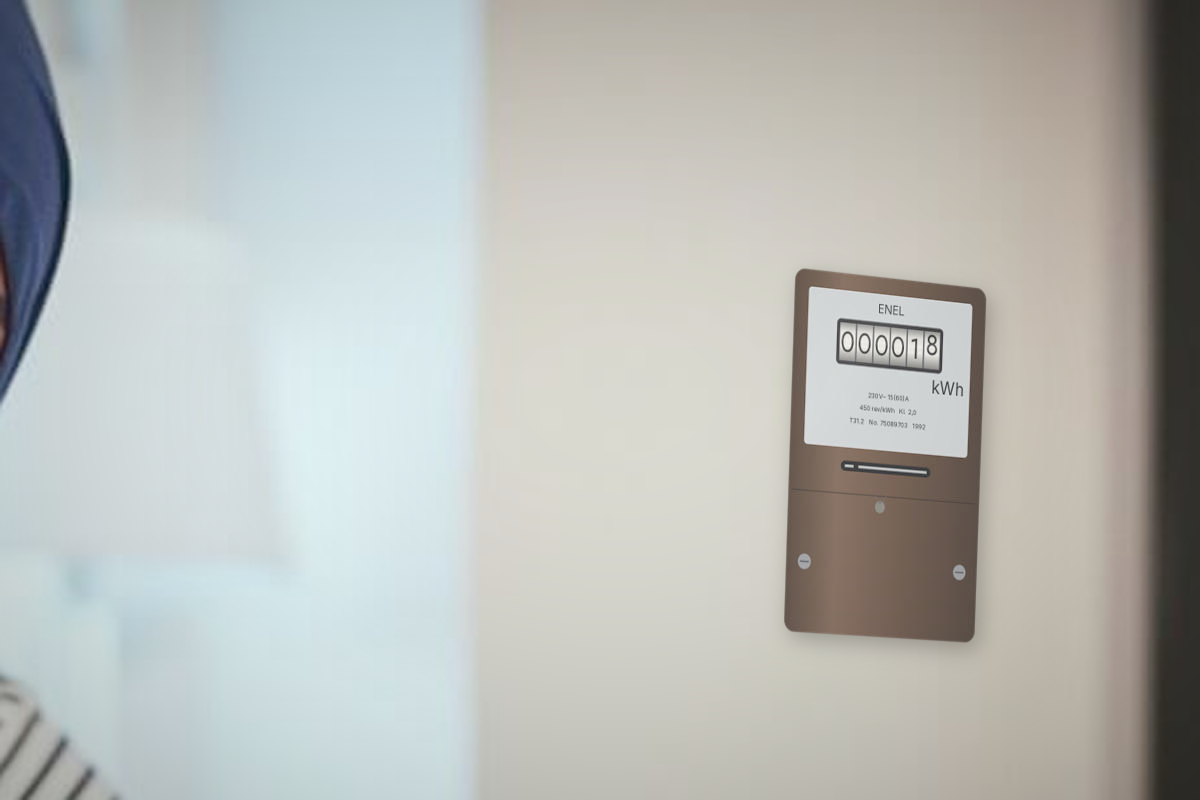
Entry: 18 kWh
